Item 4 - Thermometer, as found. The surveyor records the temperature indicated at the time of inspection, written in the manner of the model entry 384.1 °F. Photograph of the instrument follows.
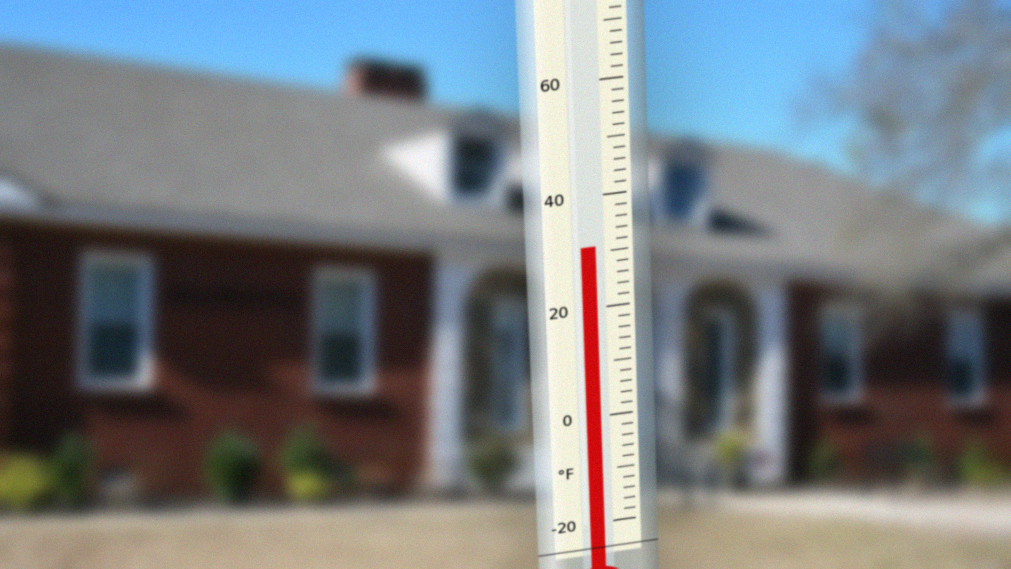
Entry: 31 °F
